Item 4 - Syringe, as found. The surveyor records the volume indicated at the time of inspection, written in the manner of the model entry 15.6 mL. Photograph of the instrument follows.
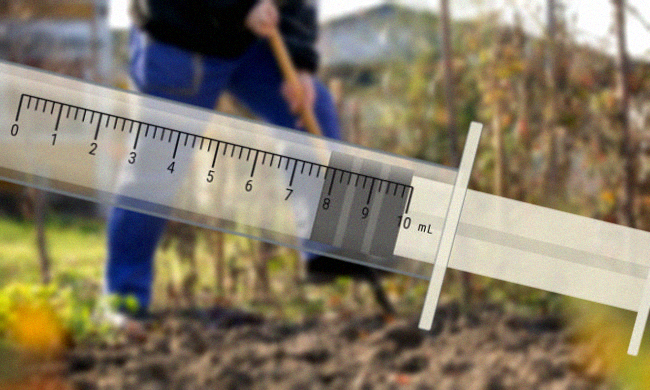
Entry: 7.8 mL
